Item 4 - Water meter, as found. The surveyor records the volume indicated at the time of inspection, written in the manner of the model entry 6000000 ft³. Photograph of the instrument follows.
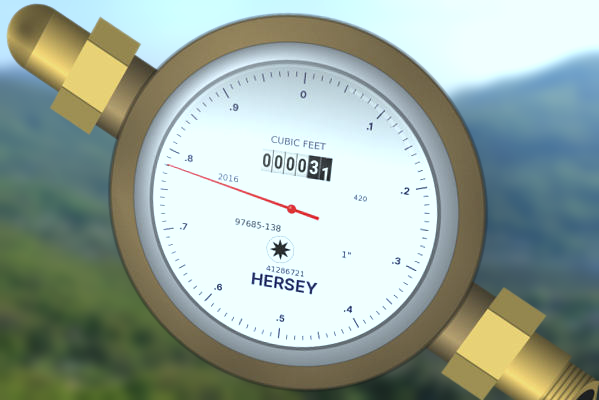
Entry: 30.78 ft³
